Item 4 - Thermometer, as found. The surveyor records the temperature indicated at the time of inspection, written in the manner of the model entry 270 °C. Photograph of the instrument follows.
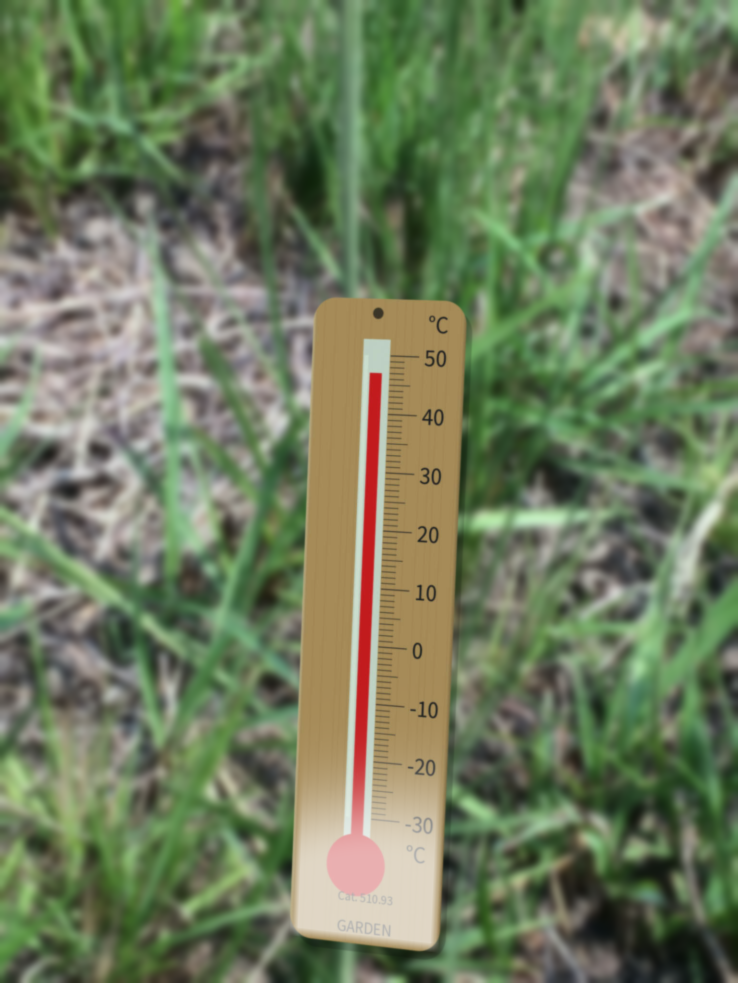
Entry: 47 °C
